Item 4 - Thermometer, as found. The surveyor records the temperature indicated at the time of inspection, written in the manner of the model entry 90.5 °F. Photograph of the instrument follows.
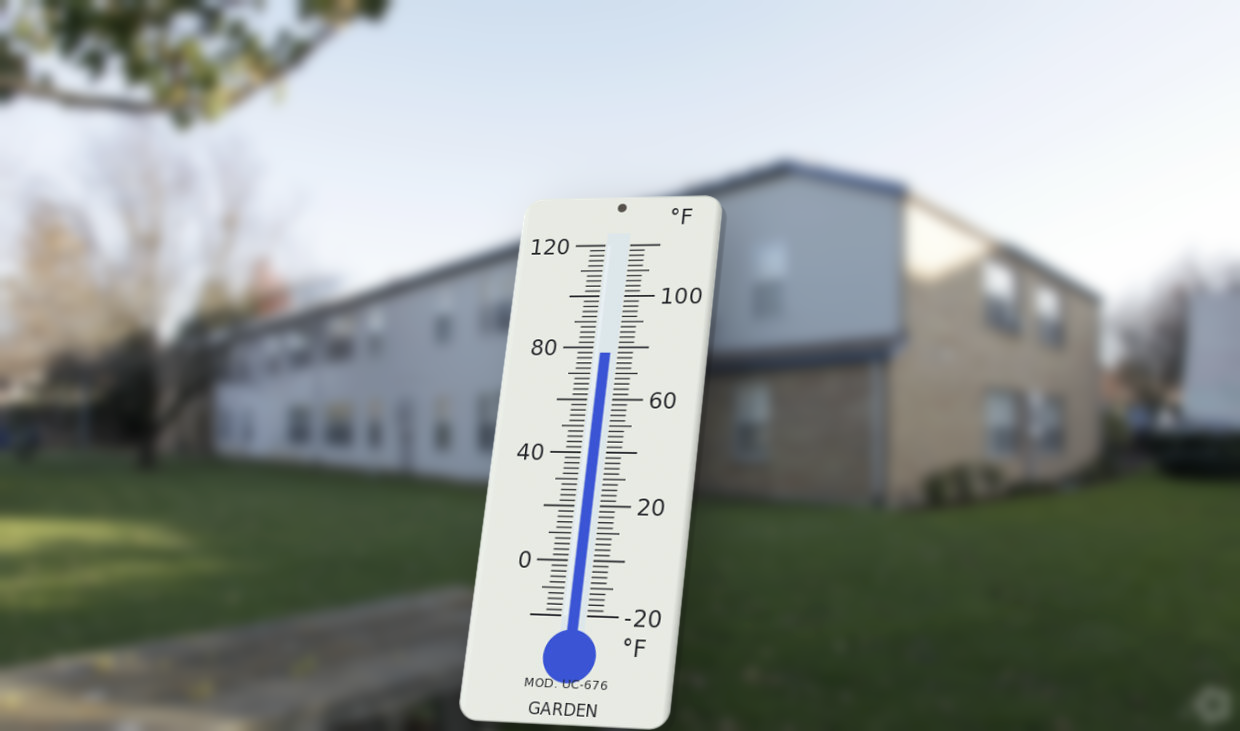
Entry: 78 °F
